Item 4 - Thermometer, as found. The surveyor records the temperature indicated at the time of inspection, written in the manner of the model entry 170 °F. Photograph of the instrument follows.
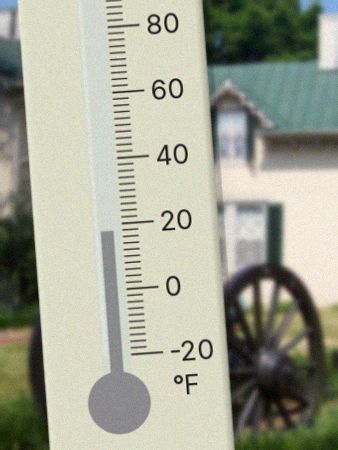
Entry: 18 °F
